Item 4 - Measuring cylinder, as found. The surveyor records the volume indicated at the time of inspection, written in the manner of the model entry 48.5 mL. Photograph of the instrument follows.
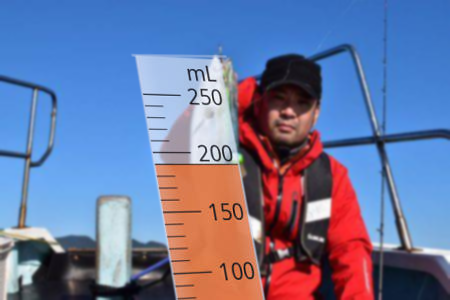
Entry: 190 mL
